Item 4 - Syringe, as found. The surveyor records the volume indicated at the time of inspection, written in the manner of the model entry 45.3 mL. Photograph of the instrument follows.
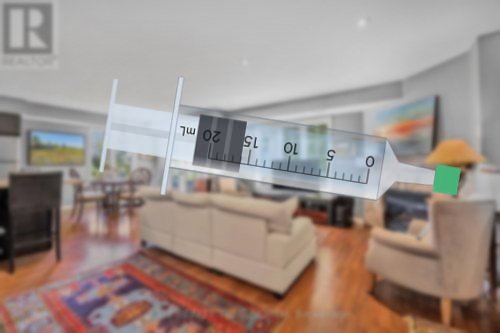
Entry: 16 mL
